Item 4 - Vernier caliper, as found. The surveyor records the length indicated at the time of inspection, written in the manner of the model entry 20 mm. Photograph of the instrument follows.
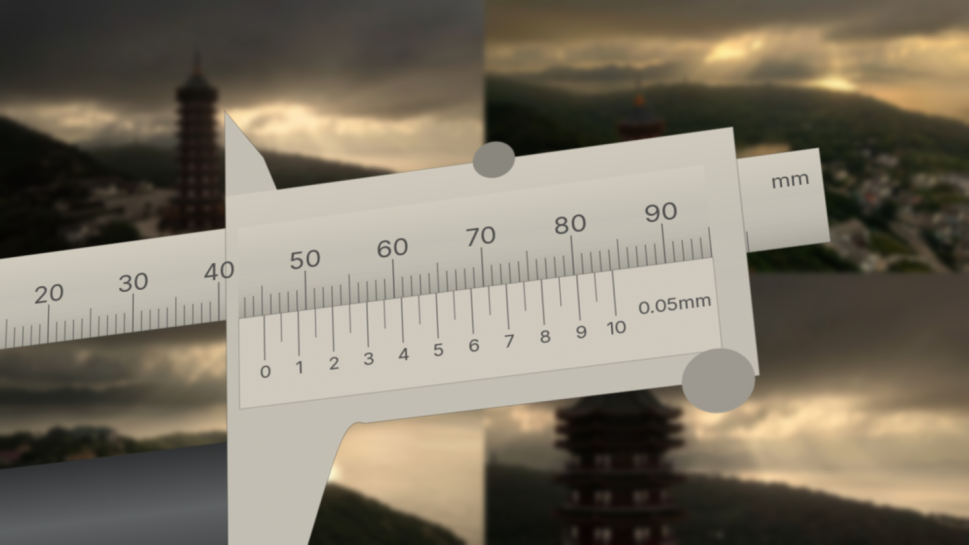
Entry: 45.2 mm
